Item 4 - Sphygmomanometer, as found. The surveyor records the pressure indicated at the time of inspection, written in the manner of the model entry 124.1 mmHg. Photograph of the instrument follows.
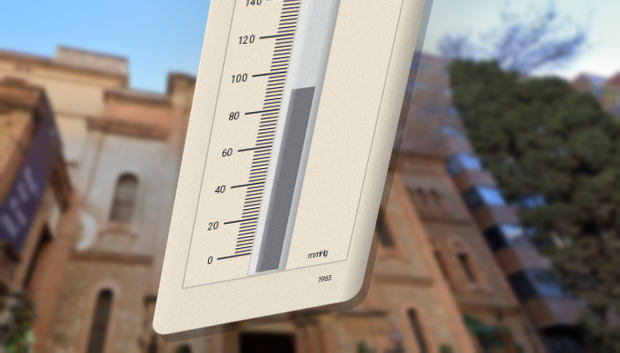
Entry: 90 mmHg
